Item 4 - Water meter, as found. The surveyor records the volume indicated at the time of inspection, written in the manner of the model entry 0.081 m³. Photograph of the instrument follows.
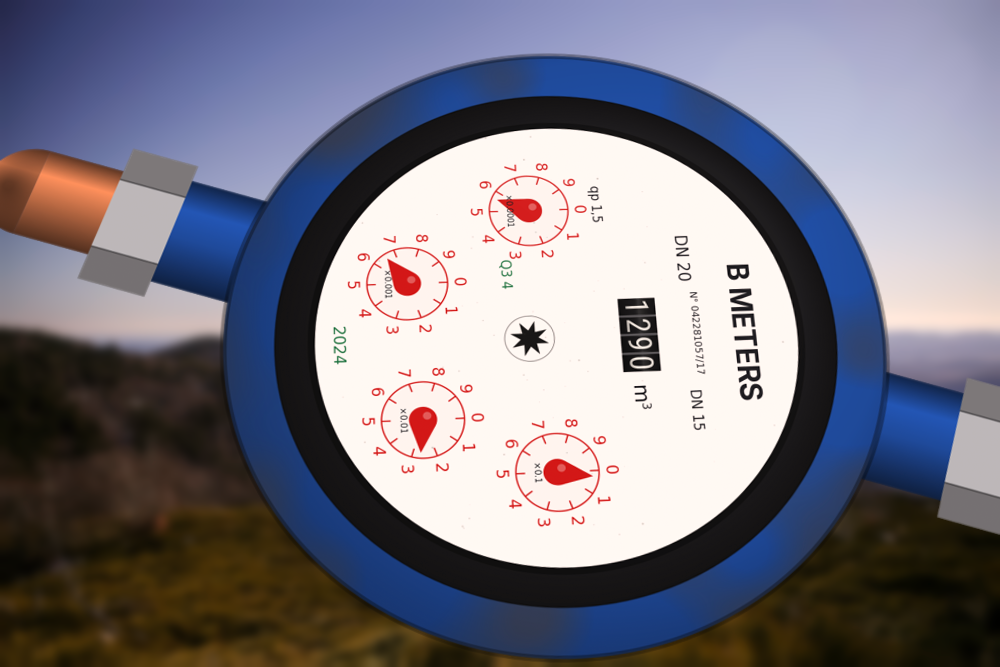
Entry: 1290.0265 m³
